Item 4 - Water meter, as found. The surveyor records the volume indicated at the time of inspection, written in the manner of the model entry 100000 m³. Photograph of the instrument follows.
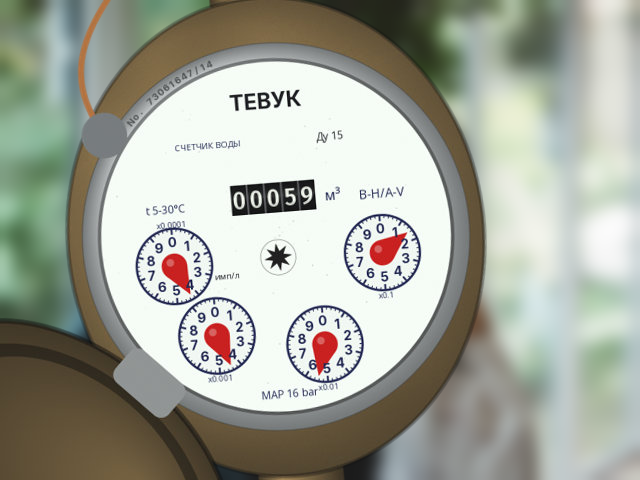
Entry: 59.1544 m³
